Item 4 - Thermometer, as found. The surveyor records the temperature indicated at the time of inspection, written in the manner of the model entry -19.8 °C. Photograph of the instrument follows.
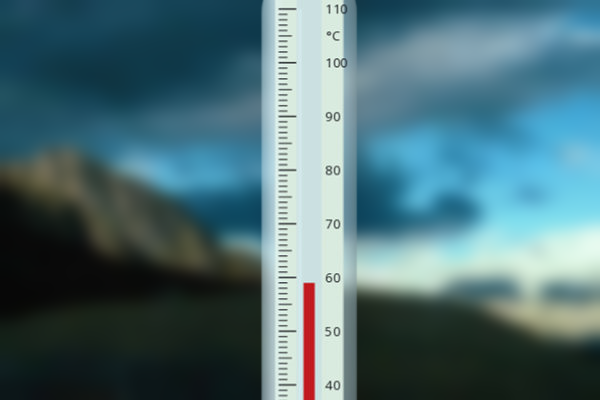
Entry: 59 °C
